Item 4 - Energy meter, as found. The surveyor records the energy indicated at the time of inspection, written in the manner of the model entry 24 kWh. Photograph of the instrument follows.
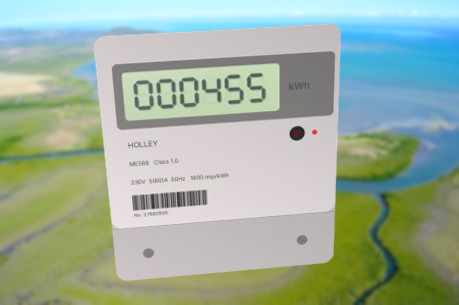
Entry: 455 kWh
